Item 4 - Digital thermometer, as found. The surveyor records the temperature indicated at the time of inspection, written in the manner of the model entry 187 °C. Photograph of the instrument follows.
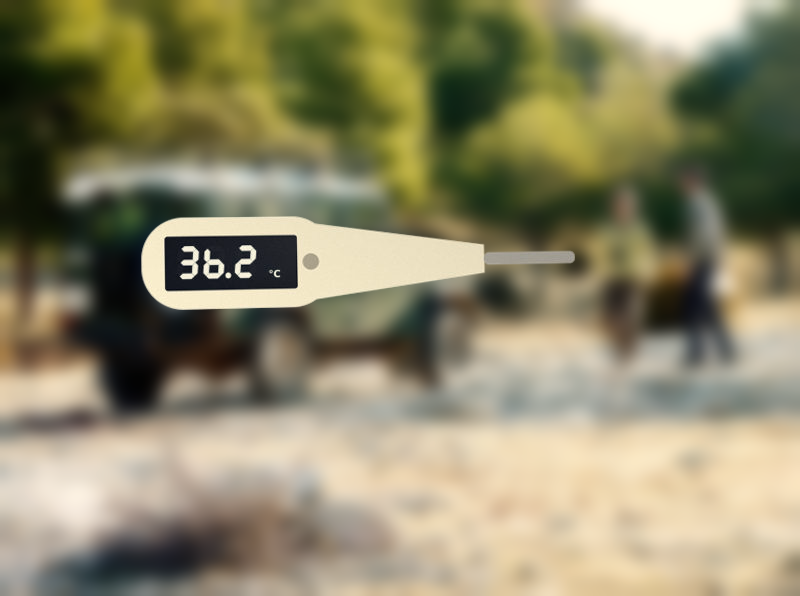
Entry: 36.2 °C
